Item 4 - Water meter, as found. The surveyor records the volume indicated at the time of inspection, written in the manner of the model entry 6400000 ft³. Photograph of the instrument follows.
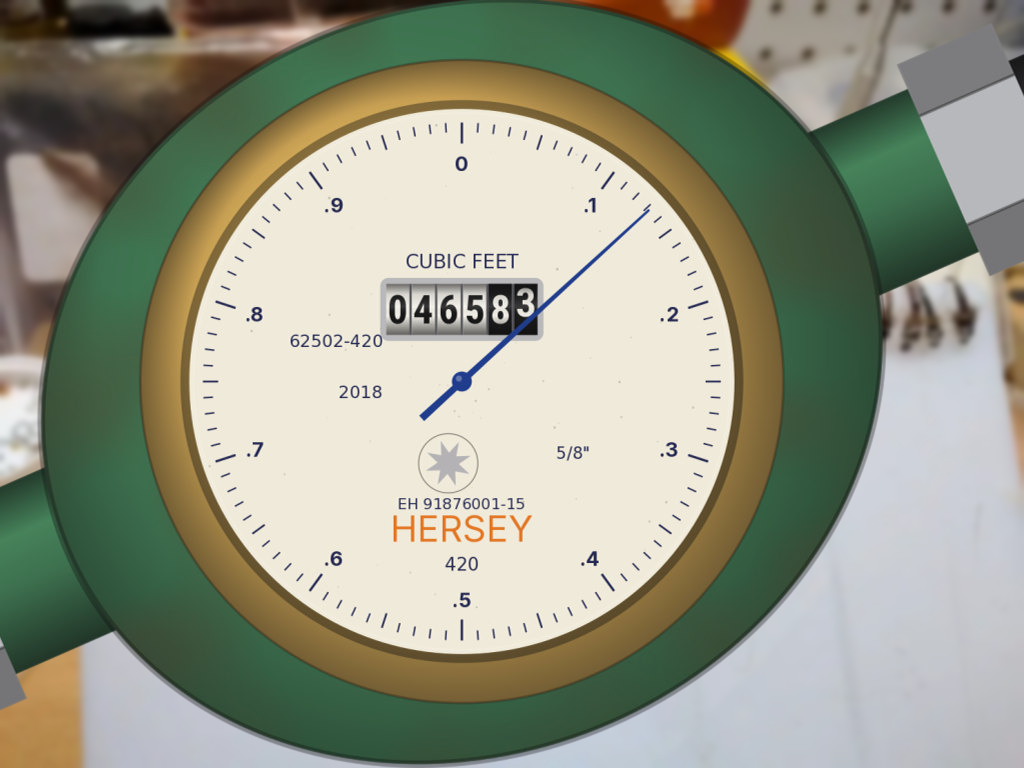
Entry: 46583.13 ft³
